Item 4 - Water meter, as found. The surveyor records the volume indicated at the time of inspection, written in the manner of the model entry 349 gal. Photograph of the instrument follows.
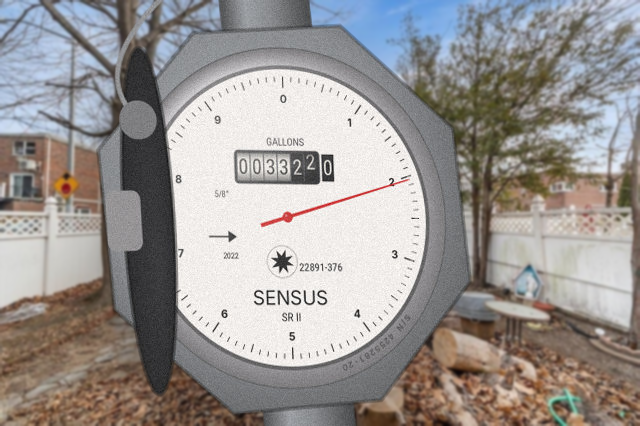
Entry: 33222.0 gal
